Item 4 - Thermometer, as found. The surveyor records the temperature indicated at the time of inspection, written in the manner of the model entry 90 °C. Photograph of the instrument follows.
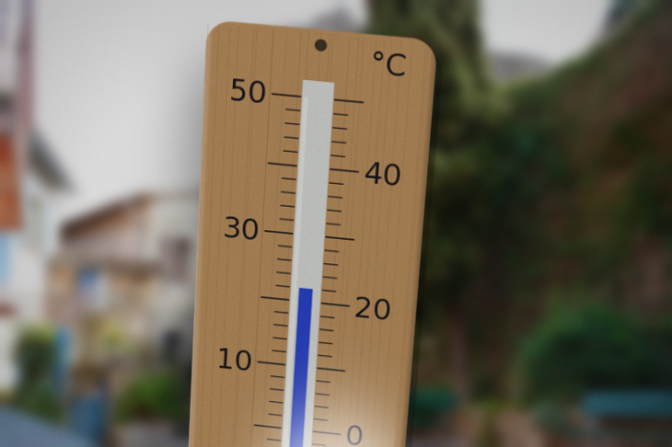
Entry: 22 °C
